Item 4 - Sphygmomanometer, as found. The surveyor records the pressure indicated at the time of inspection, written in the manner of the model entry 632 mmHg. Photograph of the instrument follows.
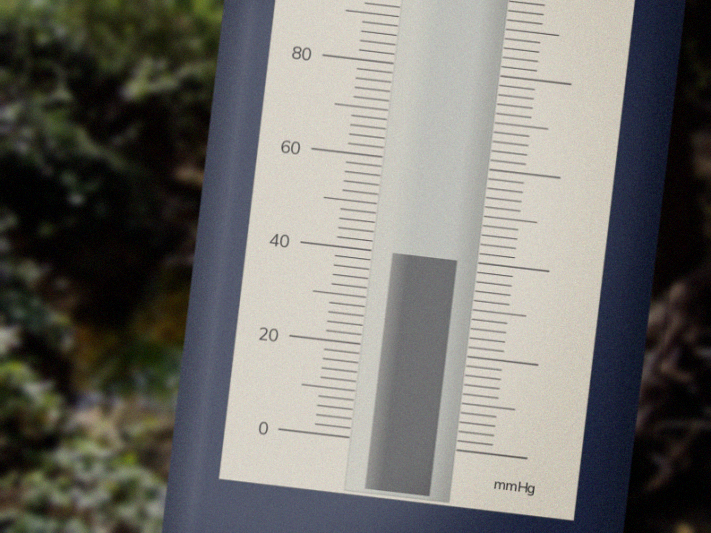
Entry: 40 mmHg
